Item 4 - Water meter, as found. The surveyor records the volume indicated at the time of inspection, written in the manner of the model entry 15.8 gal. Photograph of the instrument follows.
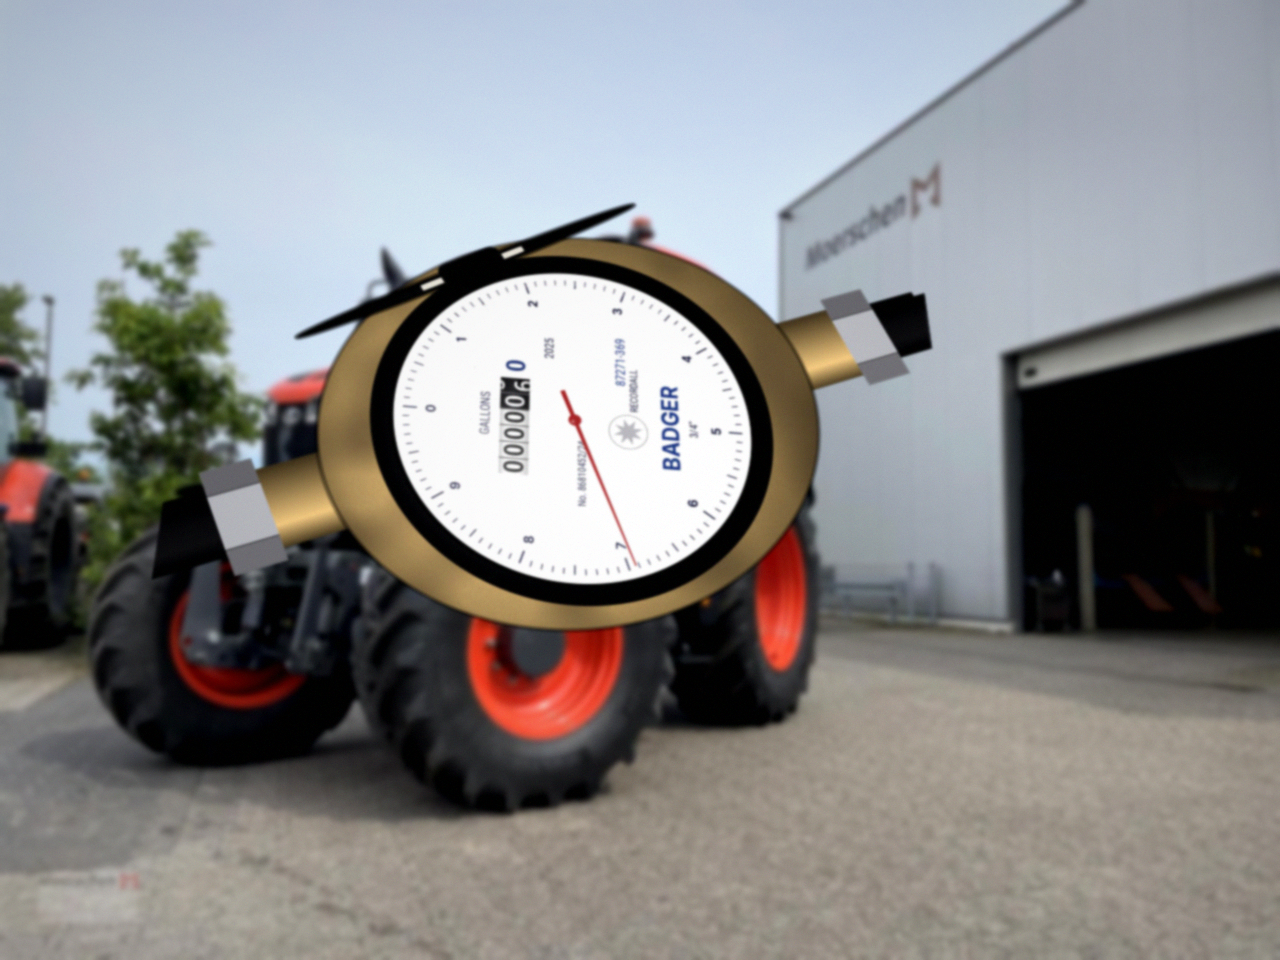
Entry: 56.9 gal
